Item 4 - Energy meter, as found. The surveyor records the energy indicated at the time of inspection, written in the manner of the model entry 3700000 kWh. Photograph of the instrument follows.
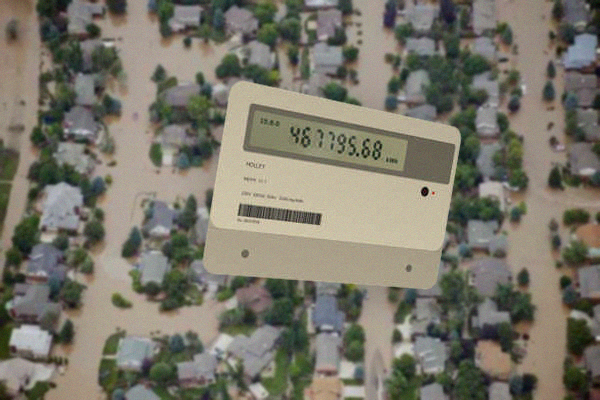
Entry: 467795.68 kWh
